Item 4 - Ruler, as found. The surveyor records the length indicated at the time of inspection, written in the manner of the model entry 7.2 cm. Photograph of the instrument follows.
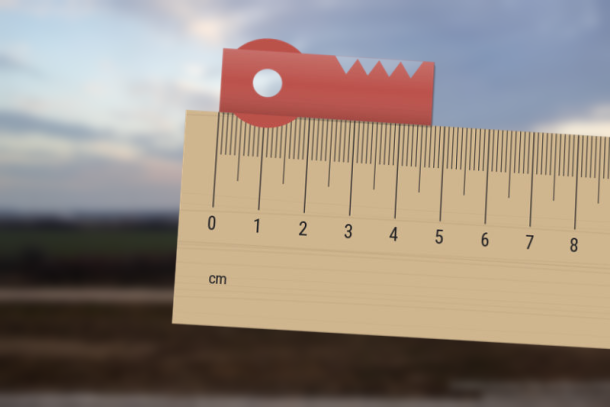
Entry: 4.7 cm
